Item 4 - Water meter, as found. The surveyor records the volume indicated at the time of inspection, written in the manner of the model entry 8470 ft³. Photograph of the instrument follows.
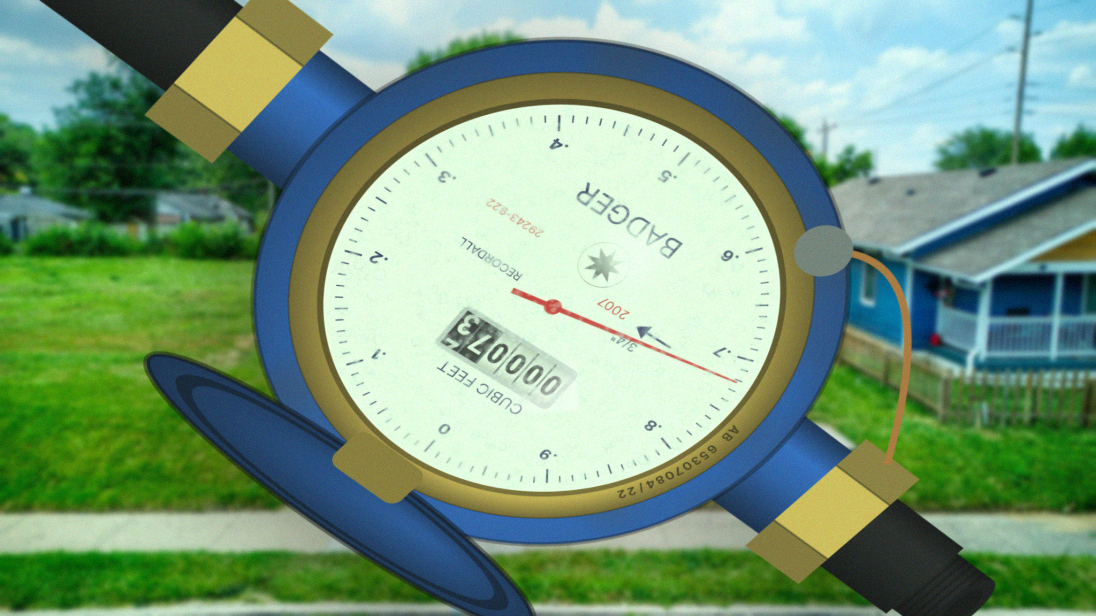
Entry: 72.72 ft³
